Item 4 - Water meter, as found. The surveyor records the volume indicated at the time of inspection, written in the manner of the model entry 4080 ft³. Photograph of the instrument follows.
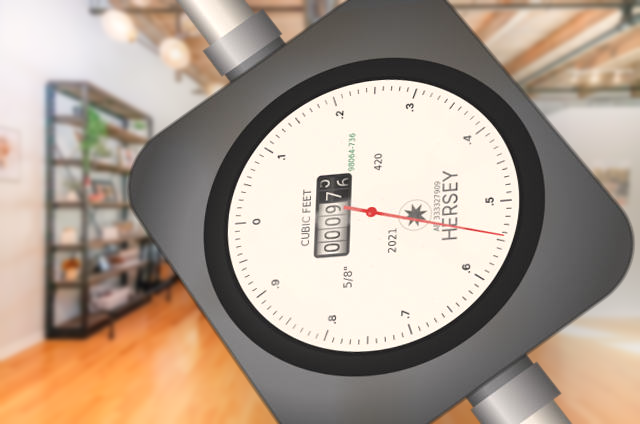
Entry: 975.54 ft³
